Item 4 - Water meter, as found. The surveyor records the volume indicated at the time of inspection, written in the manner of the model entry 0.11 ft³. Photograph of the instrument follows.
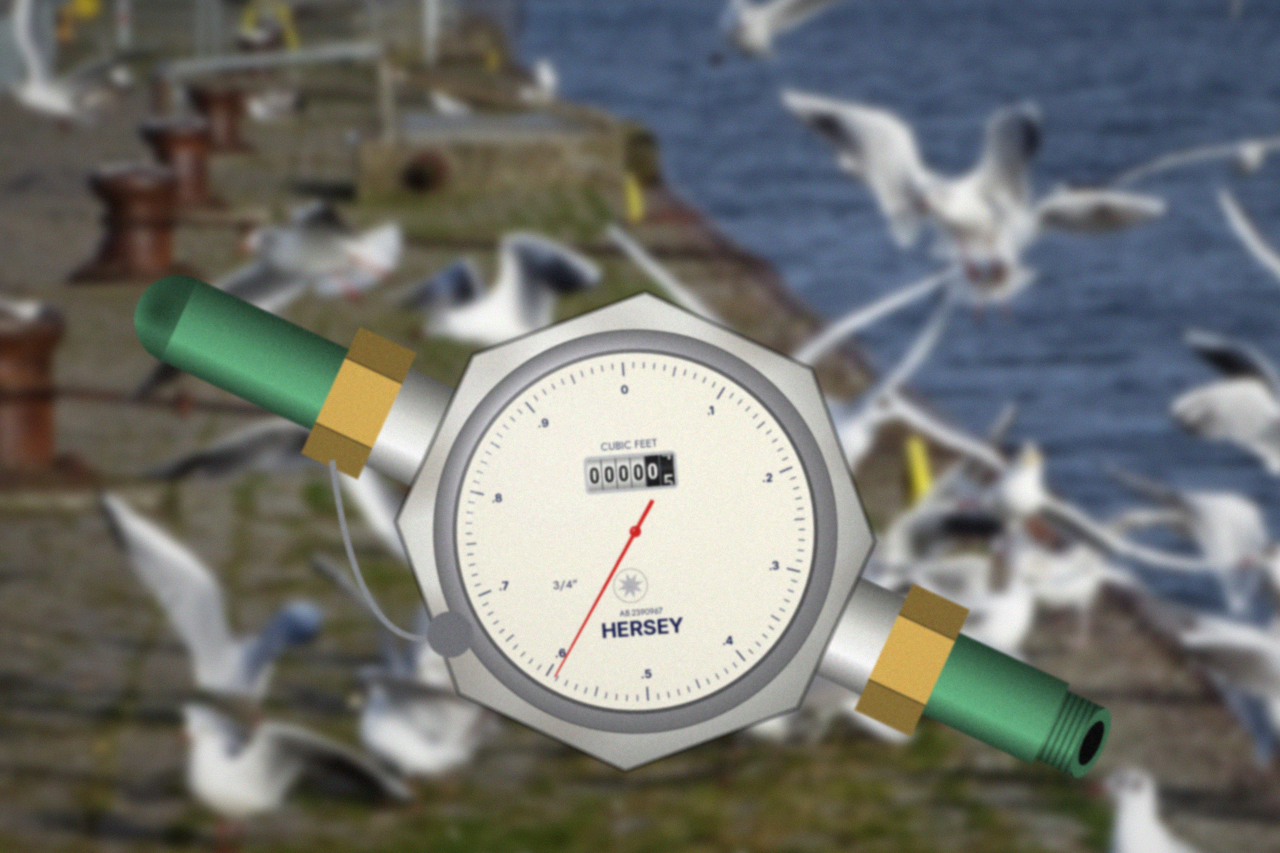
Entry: 4.59 ft³
